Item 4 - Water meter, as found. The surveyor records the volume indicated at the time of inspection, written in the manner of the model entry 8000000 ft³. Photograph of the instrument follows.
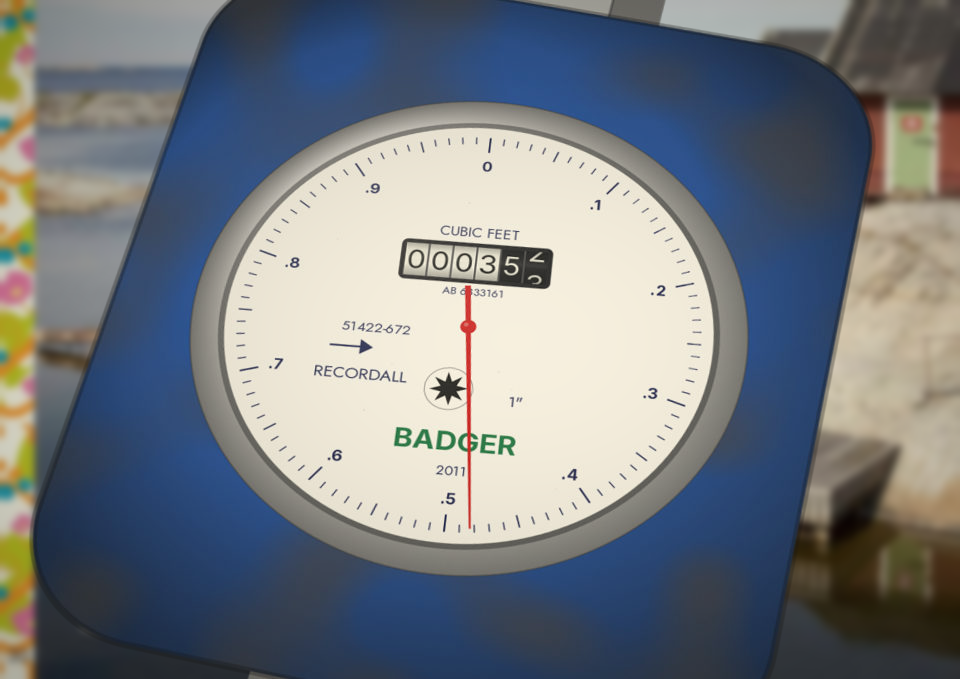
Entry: 352.48 ft³
